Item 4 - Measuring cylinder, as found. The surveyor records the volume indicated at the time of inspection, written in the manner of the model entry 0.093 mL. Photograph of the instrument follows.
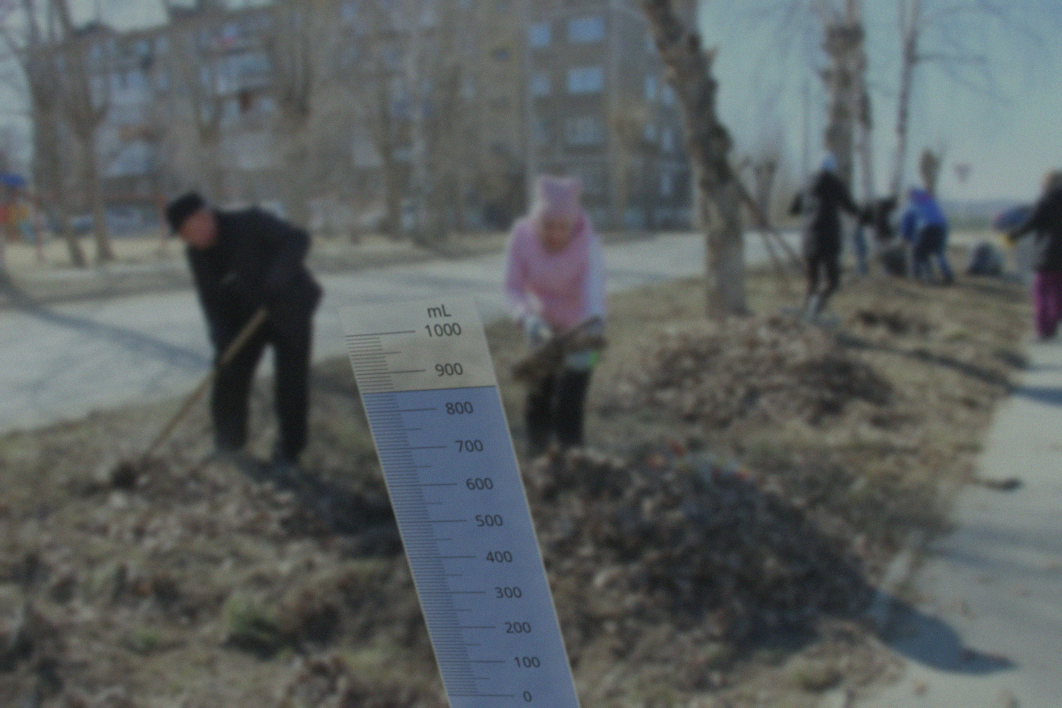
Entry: 850 mL
